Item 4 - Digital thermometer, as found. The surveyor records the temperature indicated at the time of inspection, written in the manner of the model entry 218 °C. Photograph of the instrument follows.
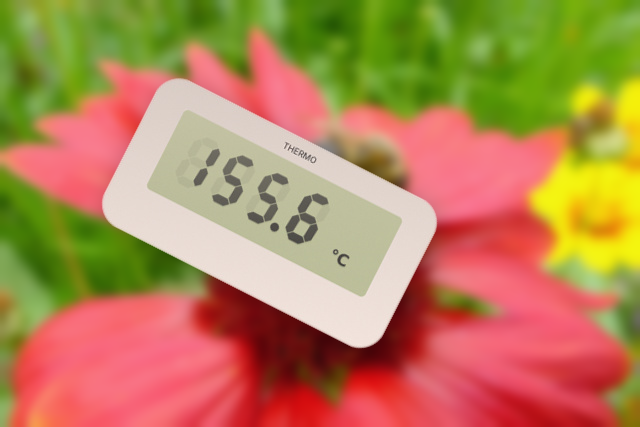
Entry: 155.6 °C
